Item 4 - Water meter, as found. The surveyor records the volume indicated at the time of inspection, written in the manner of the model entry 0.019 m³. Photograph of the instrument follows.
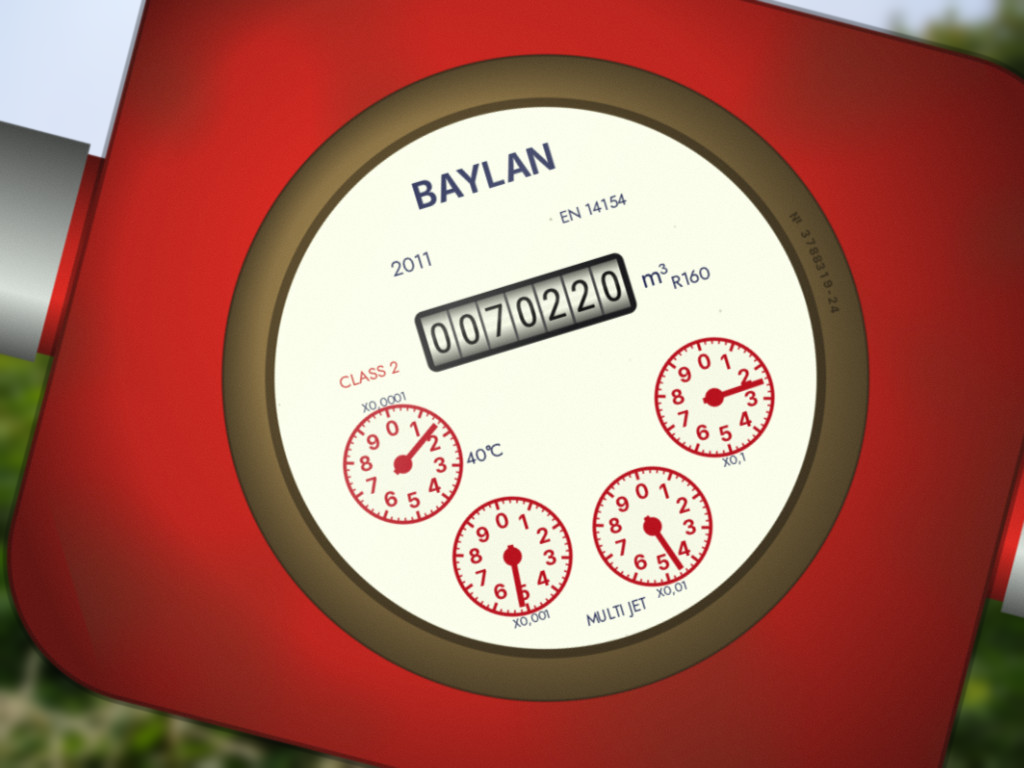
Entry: 70220.2451 m³
